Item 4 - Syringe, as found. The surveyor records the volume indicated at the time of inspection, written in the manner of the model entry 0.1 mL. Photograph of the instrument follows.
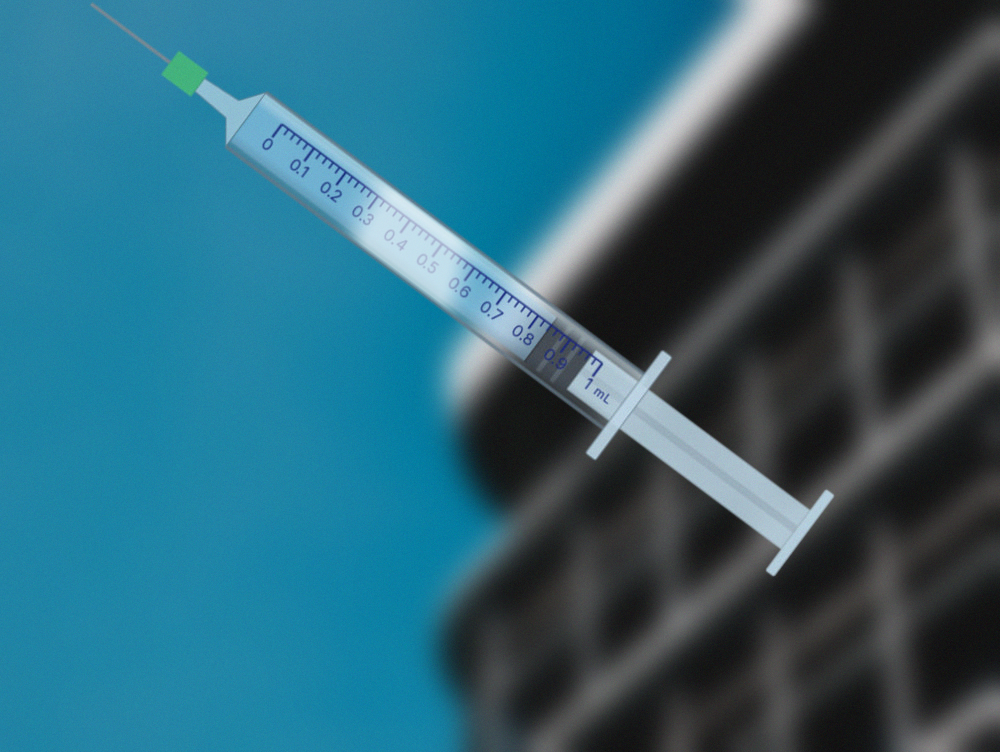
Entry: 0.84 mL
